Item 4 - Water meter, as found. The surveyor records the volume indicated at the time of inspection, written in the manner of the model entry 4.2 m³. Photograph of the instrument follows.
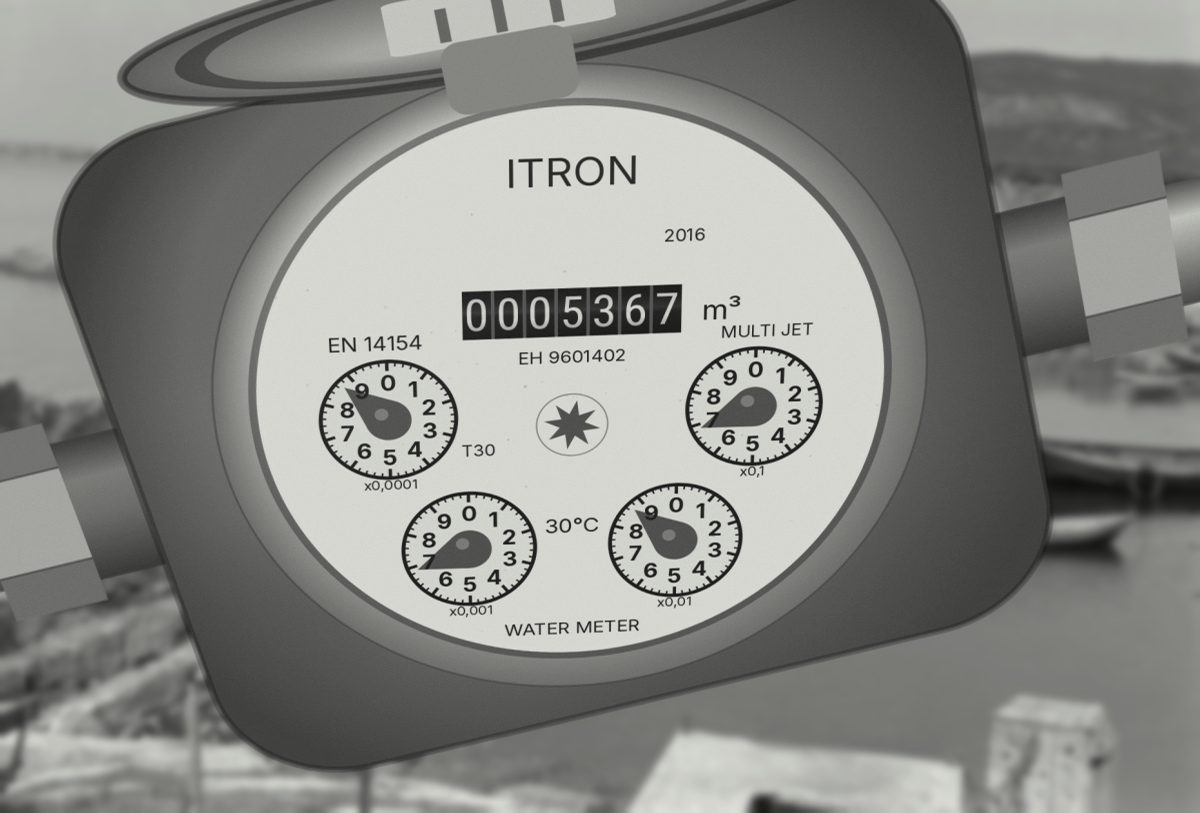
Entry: 5367.6868 m³
